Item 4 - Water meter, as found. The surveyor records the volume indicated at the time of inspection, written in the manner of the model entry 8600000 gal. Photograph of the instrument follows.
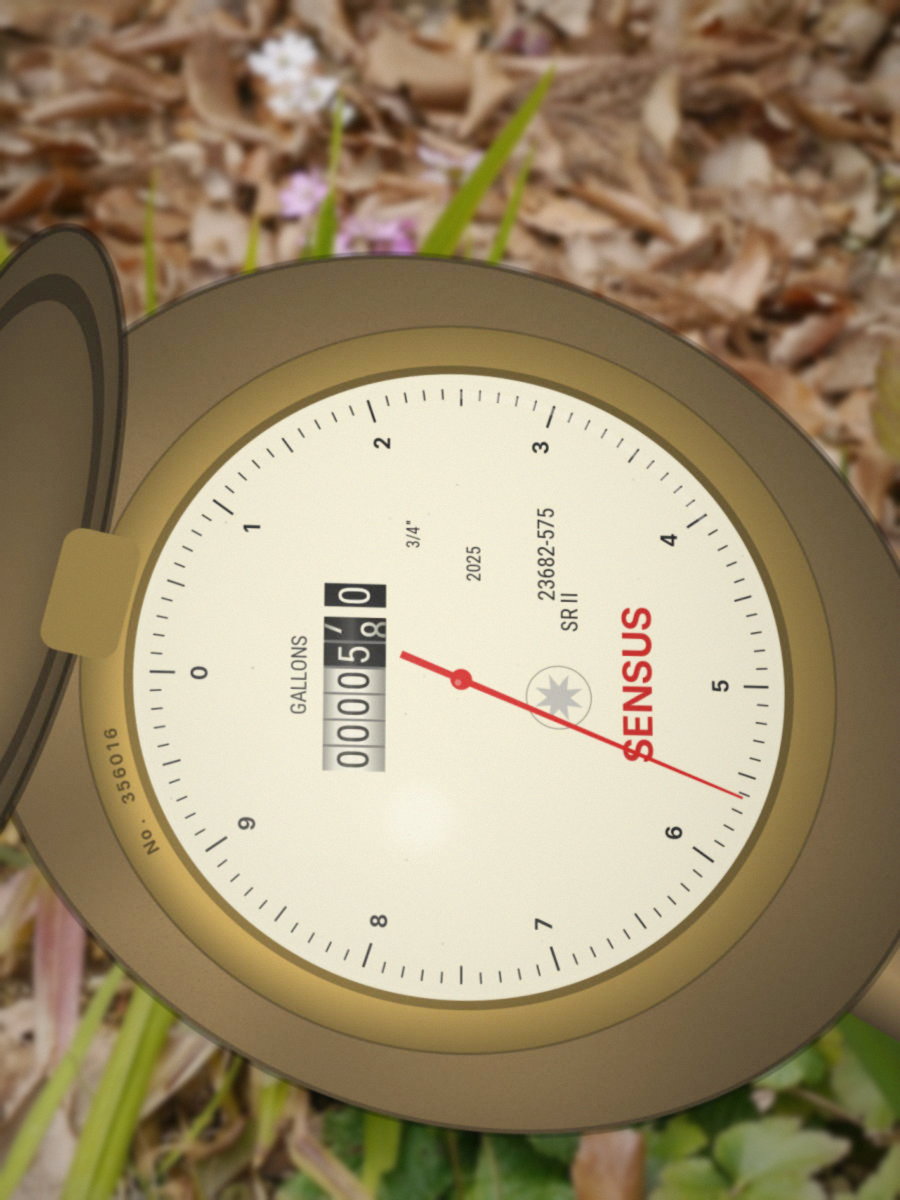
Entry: 575.6 gal
